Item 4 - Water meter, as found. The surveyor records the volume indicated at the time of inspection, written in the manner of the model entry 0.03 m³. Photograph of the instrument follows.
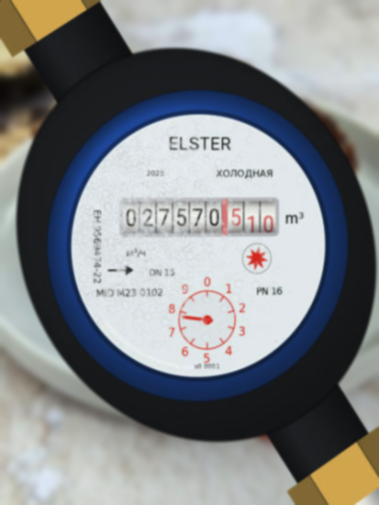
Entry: 27570.5097 m³
